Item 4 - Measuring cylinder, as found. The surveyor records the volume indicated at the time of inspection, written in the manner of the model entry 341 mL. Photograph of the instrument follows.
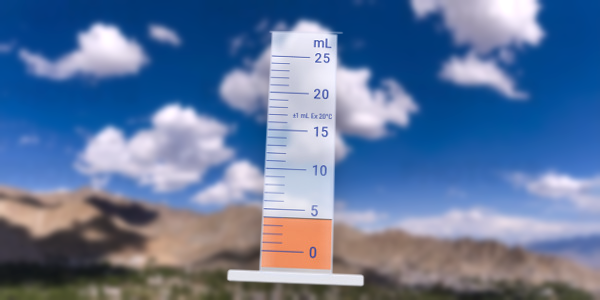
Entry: 4 mL
